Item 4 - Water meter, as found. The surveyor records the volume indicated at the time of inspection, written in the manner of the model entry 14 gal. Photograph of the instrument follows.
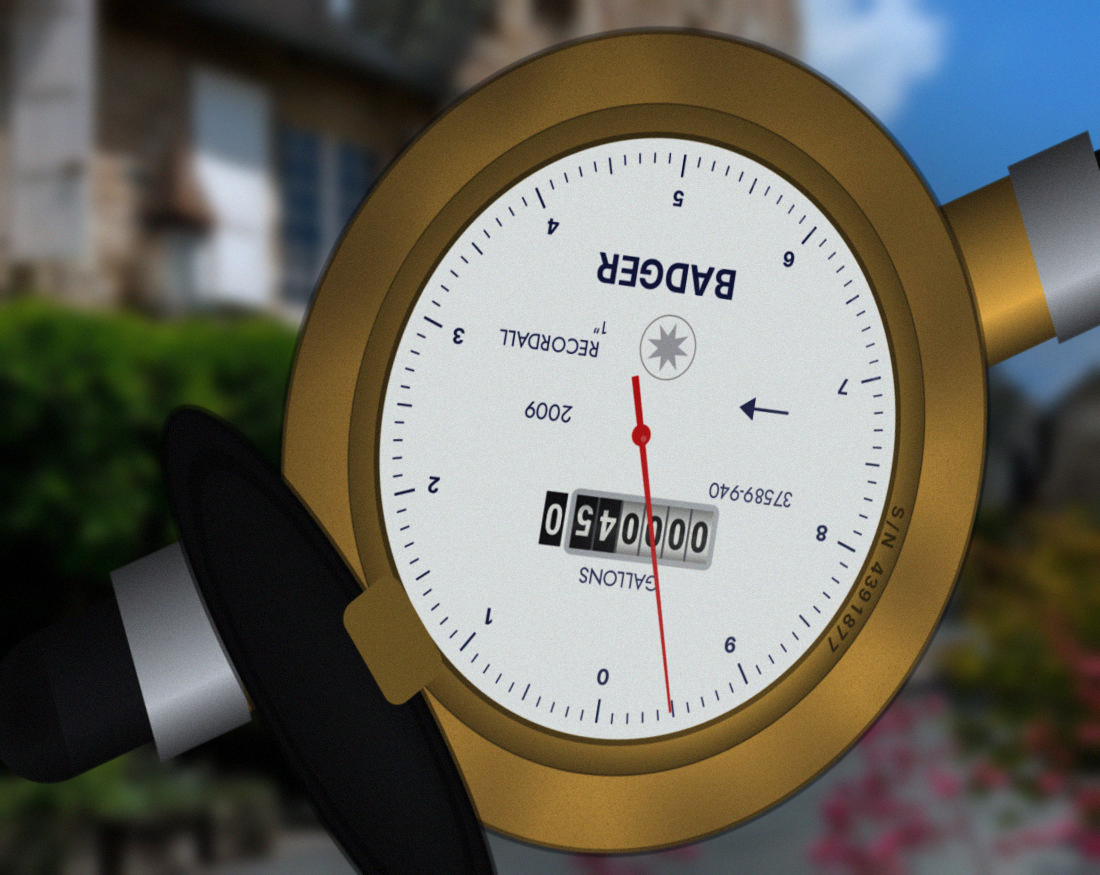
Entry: 449.5 gal
